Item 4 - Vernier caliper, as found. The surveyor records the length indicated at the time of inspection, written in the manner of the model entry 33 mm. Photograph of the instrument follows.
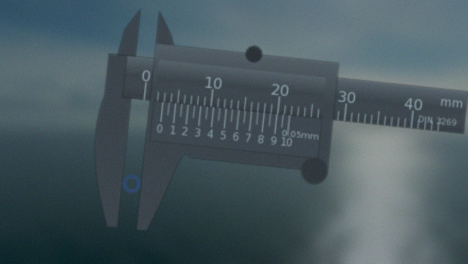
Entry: 2.8 mm
